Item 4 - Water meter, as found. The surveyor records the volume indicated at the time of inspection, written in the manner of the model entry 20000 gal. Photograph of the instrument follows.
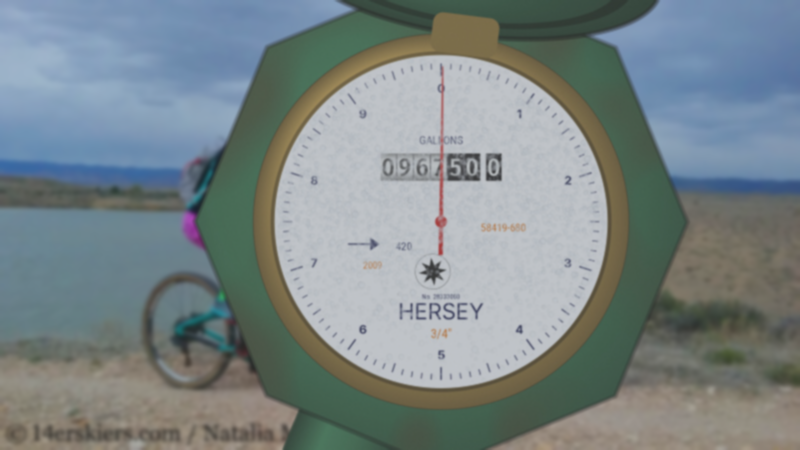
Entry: 967500.0 gal
